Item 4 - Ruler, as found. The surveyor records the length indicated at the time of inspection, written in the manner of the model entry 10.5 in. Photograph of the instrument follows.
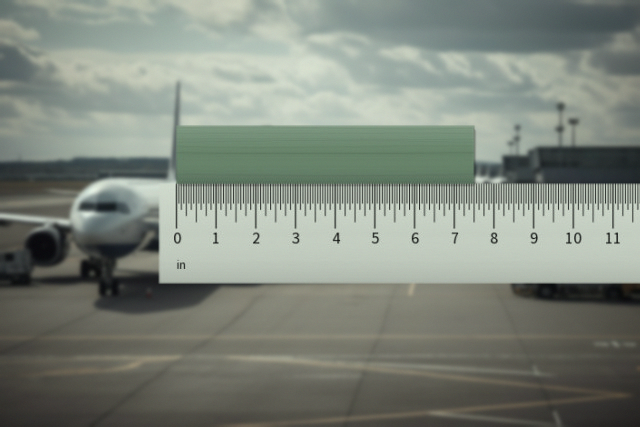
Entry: 7.5 in
